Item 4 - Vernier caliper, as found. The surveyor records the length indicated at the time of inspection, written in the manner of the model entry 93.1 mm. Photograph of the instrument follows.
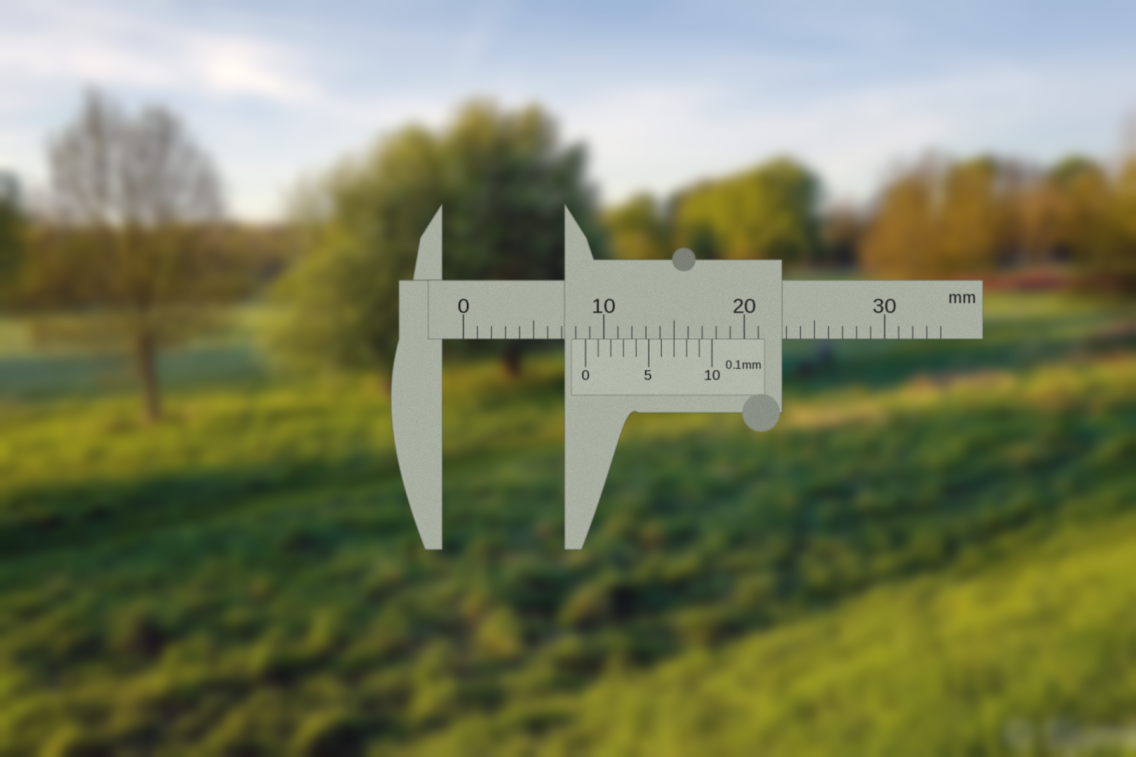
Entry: 8.7 mm
